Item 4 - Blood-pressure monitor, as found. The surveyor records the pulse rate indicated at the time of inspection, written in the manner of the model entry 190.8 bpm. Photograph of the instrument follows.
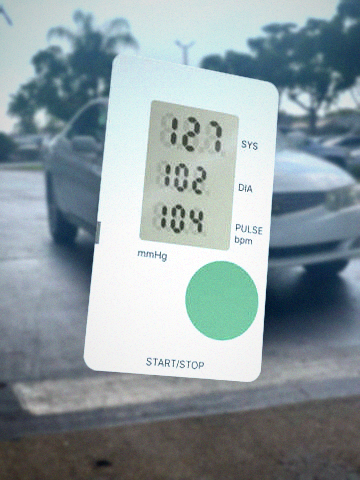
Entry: 104 bpm
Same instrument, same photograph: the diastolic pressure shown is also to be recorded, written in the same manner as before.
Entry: 102 mmHg
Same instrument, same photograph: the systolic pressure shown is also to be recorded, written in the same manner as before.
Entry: 127 mmHg
